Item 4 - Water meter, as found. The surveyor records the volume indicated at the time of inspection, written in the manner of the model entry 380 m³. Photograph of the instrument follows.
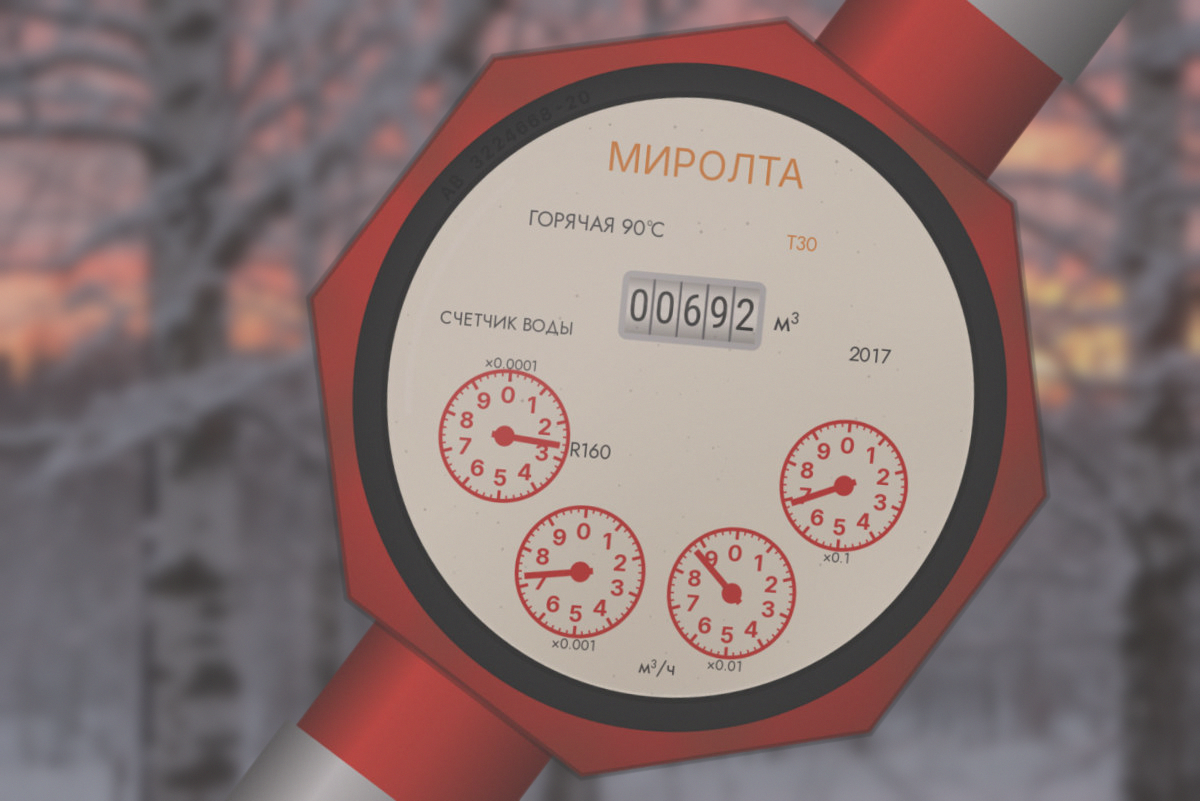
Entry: 692.6872 m³
